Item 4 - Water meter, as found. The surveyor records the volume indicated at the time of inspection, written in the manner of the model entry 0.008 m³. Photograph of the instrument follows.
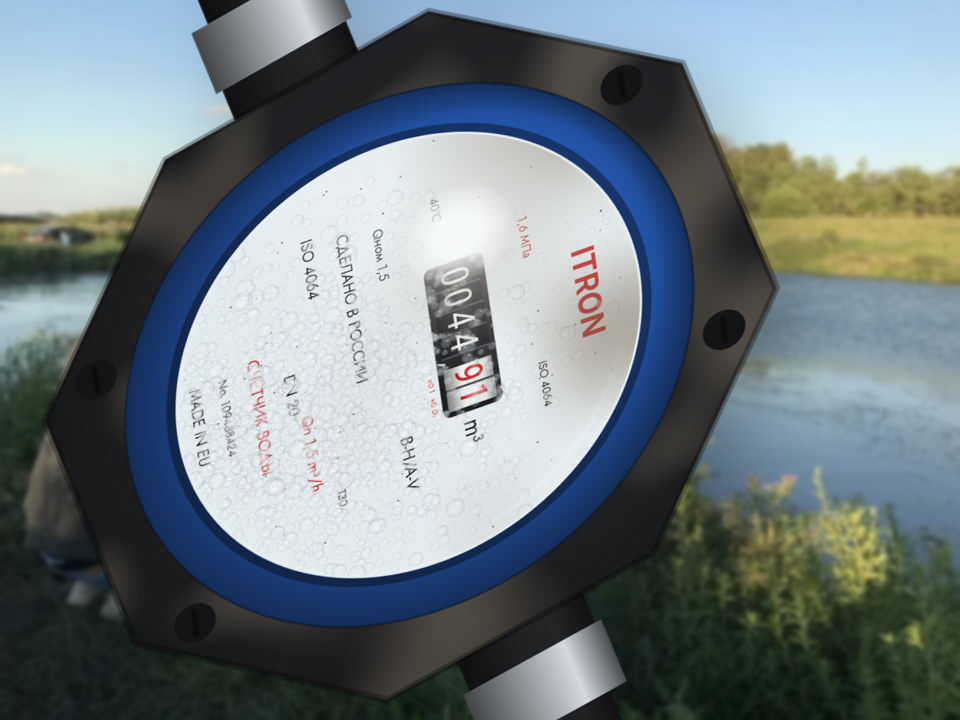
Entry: 44.91 m³
